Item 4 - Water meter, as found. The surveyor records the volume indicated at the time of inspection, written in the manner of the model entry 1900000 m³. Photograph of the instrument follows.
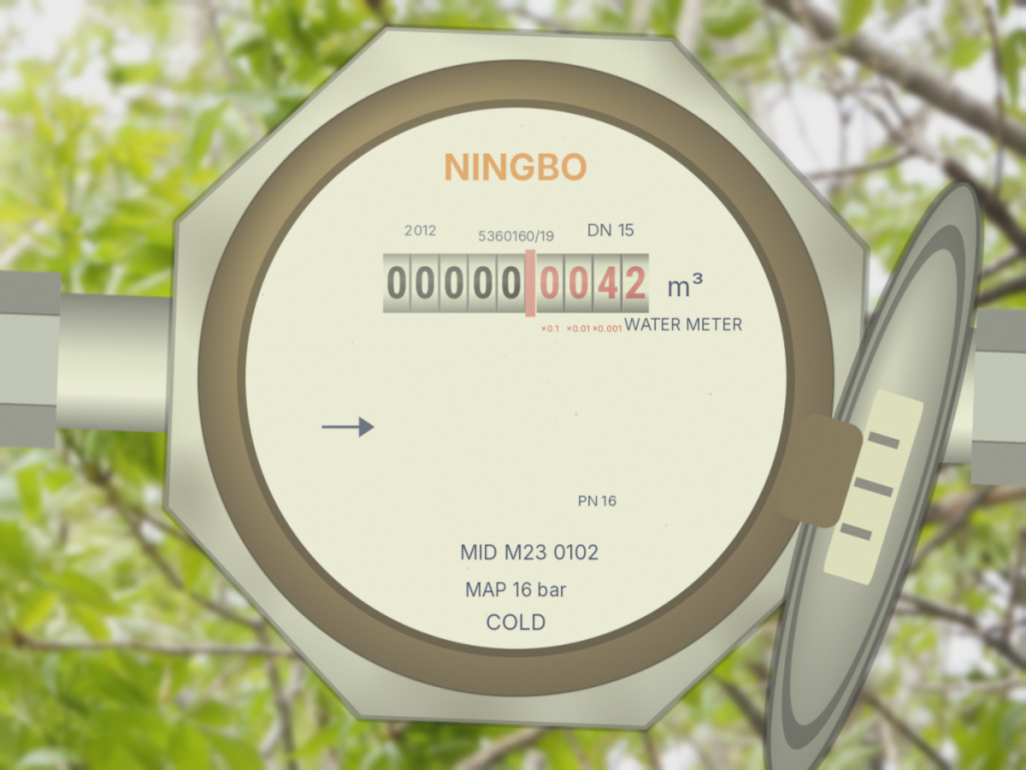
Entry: 0.0042 m³
